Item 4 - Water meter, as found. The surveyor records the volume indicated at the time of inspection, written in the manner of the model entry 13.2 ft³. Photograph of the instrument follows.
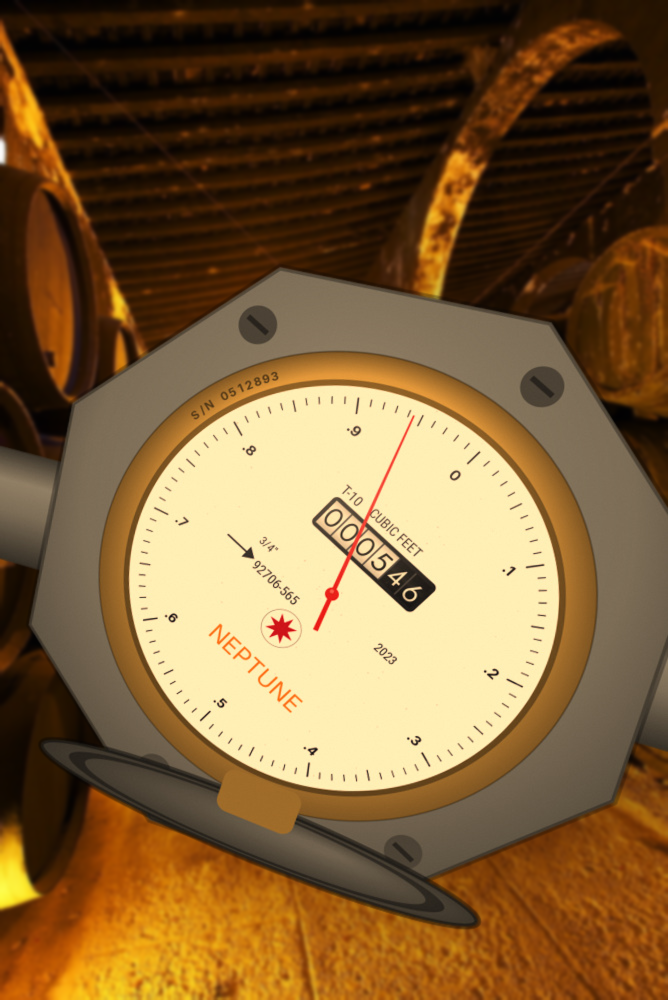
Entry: 545.94 ft³
